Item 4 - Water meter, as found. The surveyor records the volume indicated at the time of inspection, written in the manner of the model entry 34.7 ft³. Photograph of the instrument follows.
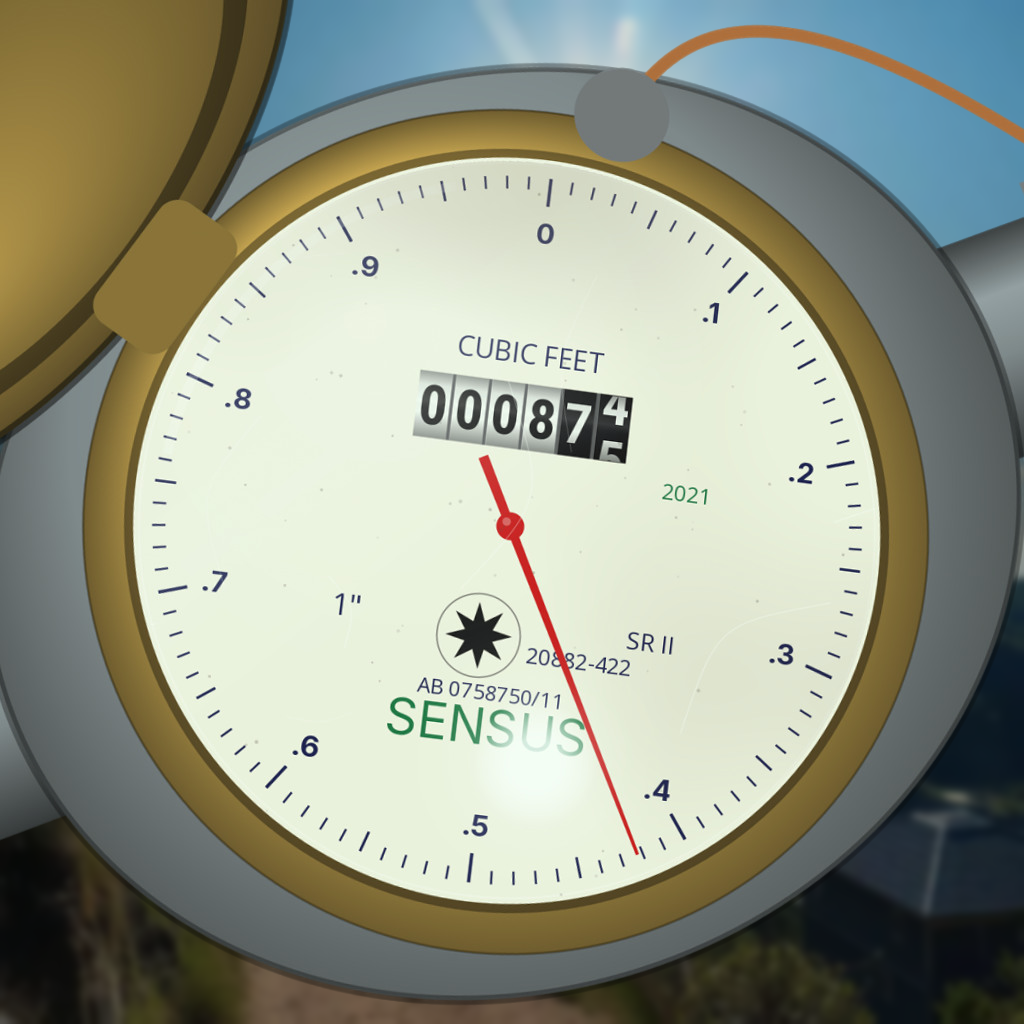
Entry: 874.42 ft³
